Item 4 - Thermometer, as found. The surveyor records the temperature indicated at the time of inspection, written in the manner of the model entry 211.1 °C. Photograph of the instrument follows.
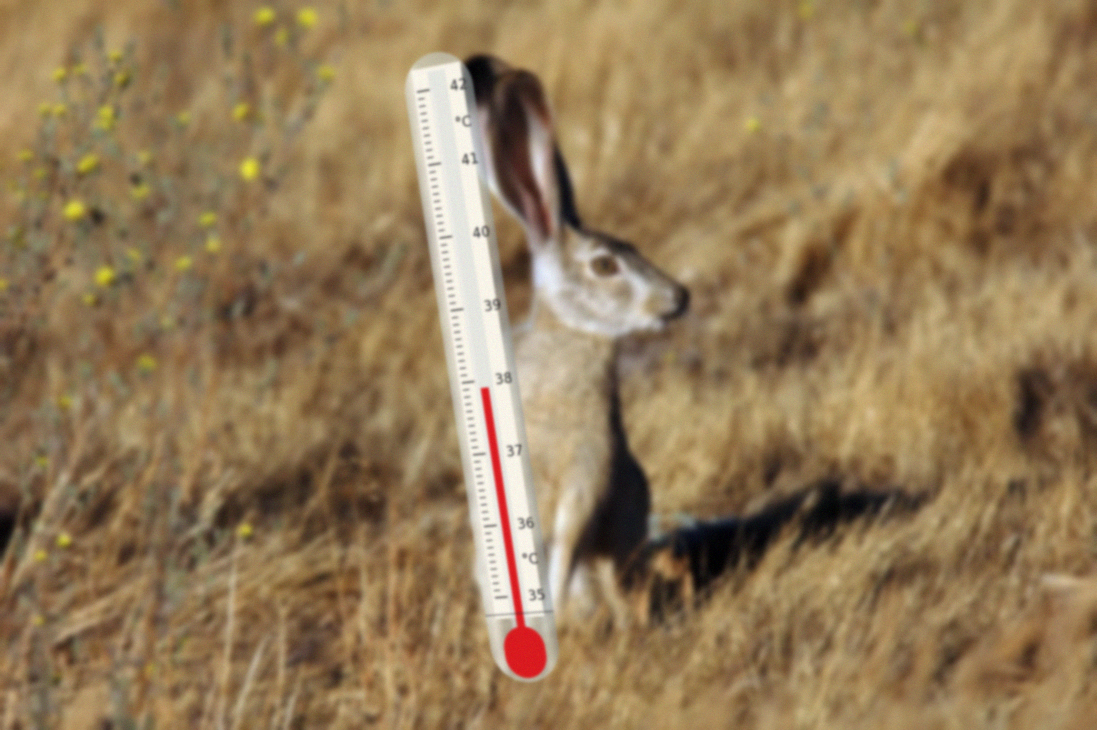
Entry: 37.9 °C
